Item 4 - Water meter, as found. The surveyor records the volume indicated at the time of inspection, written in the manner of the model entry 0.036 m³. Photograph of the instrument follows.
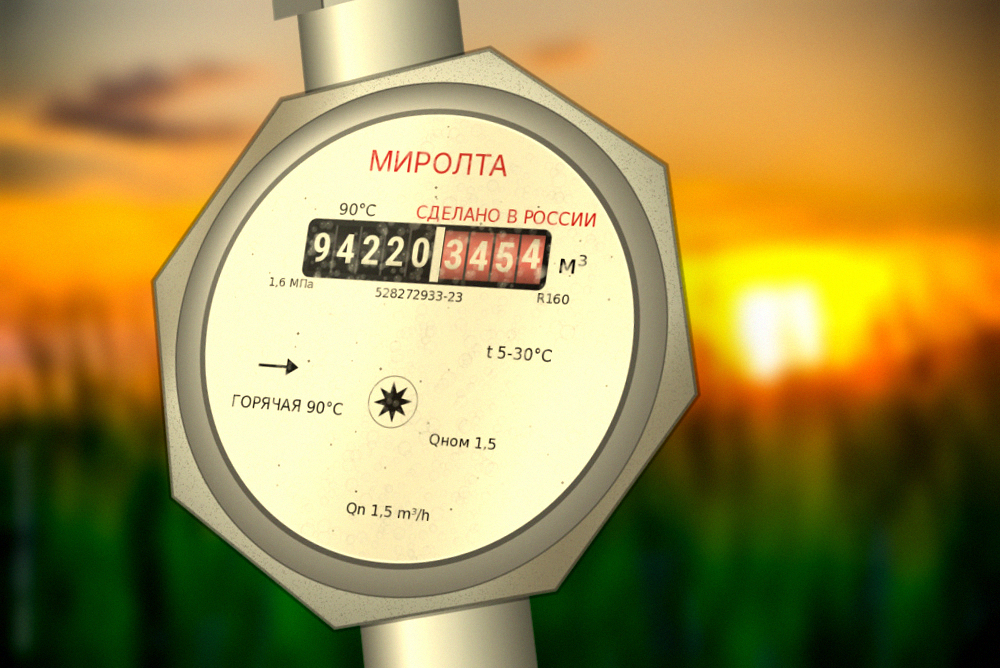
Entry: 94220.3454 m³
